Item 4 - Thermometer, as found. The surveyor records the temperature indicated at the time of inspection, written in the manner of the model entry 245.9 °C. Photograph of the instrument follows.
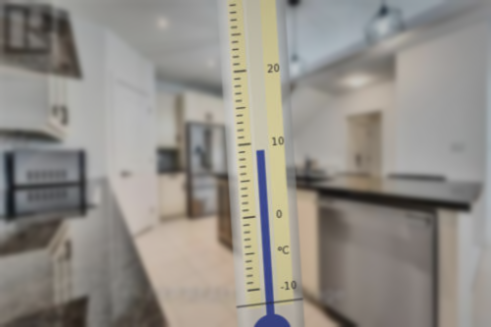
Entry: 9 °C
